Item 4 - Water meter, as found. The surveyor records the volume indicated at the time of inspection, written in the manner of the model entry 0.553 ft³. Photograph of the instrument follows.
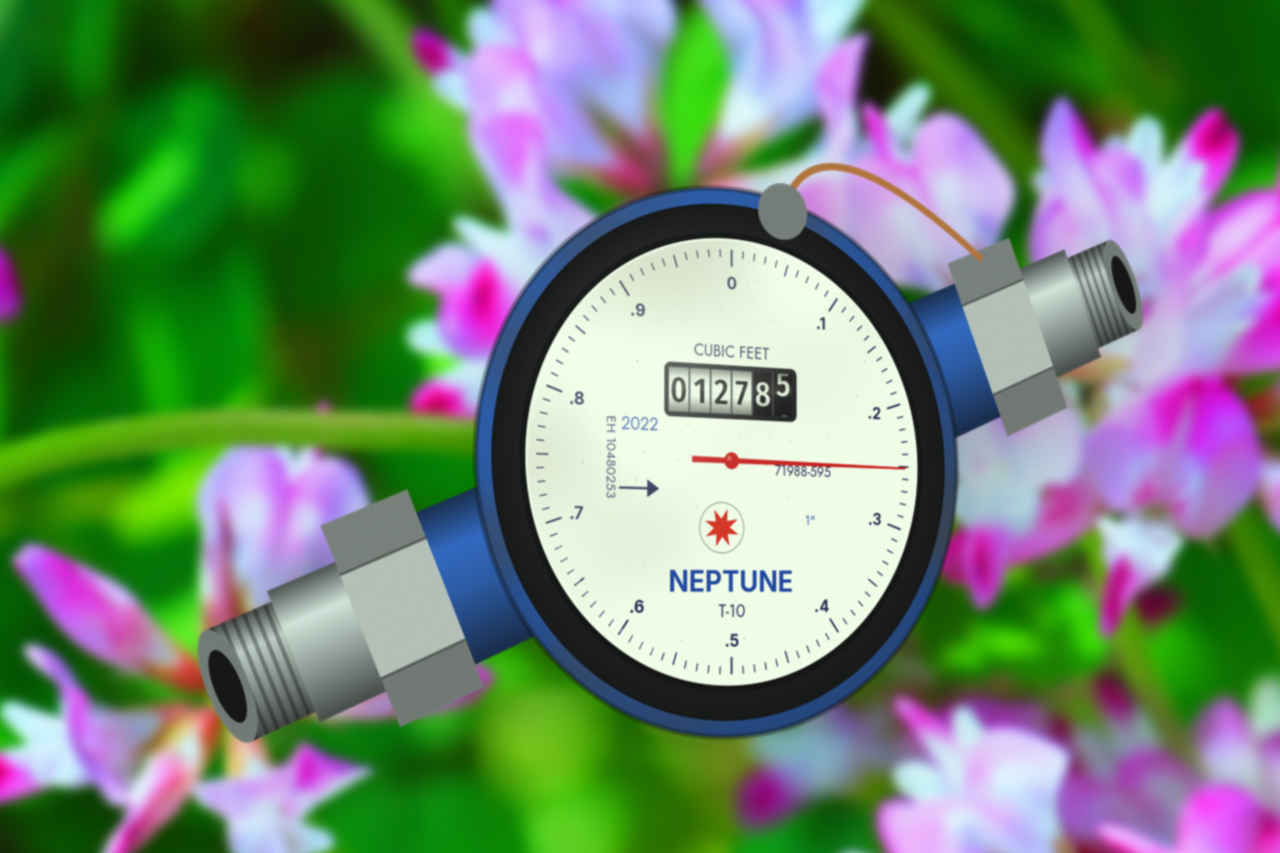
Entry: 12785.25 ft³
